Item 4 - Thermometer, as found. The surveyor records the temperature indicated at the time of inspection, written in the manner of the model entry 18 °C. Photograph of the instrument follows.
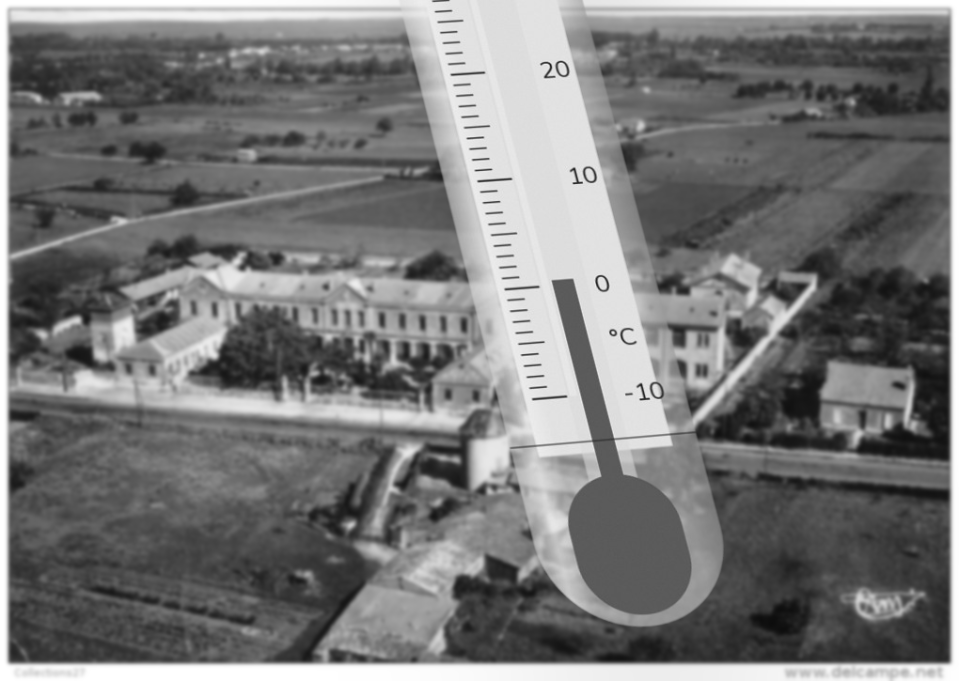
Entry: 0.5 °C
